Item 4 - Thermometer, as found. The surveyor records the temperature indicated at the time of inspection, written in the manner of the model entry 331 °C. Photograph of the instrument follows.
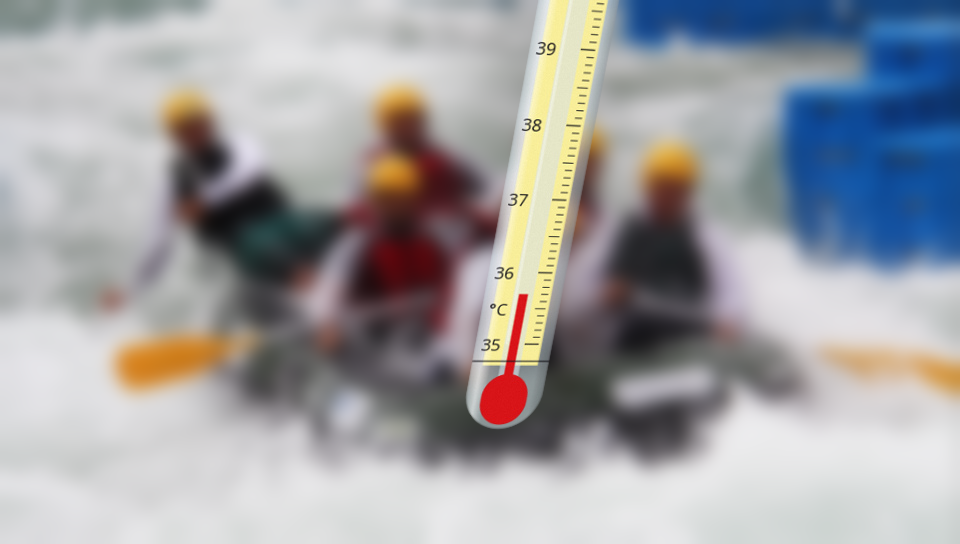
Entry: 35.7 °C
